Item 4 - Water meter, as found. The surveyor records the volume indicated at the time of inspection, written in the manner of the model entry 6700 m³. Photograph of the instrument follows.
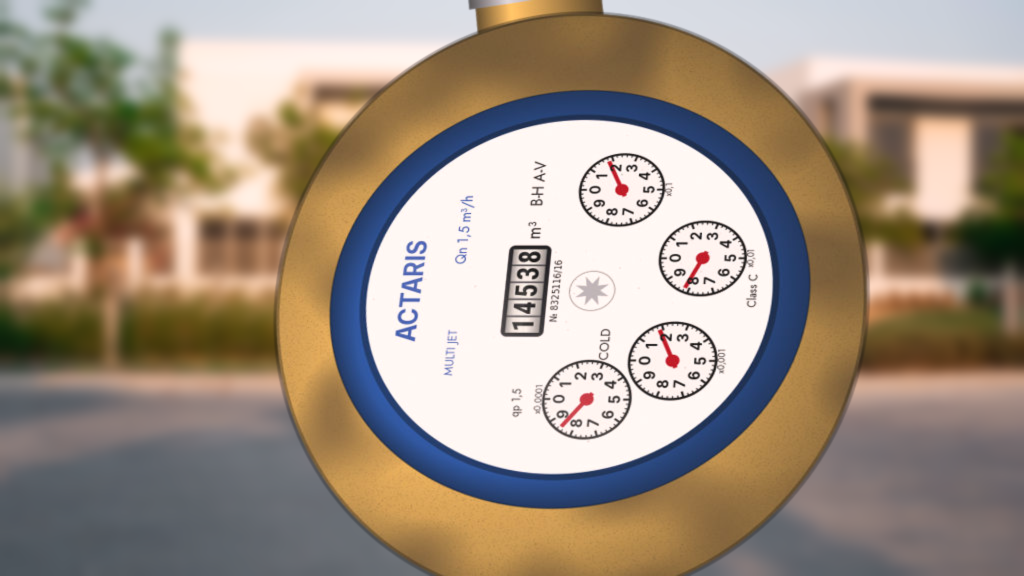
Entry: 14538.1818 m³
